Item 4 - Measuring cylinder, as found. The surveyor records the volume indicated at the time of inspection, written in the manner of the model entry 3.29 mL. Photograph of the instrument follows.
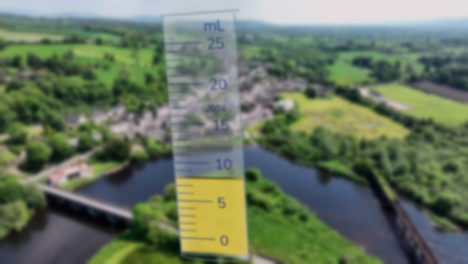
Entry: 8 mL
